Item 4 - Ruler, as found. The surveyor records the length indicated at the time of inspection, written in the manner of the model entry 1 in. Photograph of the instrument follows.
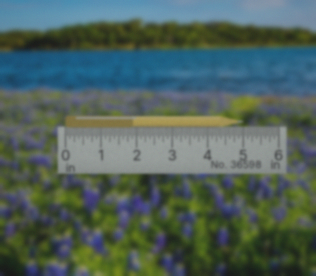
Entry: 5 in
